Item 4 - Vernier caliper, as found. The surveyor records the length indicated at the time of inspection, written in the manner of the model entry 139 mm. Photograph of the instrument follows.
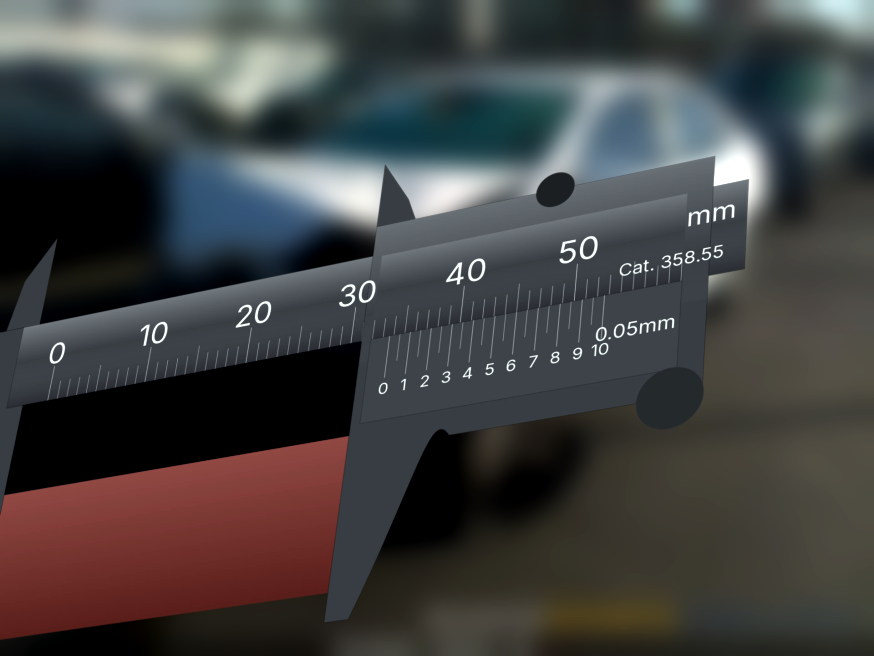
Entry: 33.6 mm
